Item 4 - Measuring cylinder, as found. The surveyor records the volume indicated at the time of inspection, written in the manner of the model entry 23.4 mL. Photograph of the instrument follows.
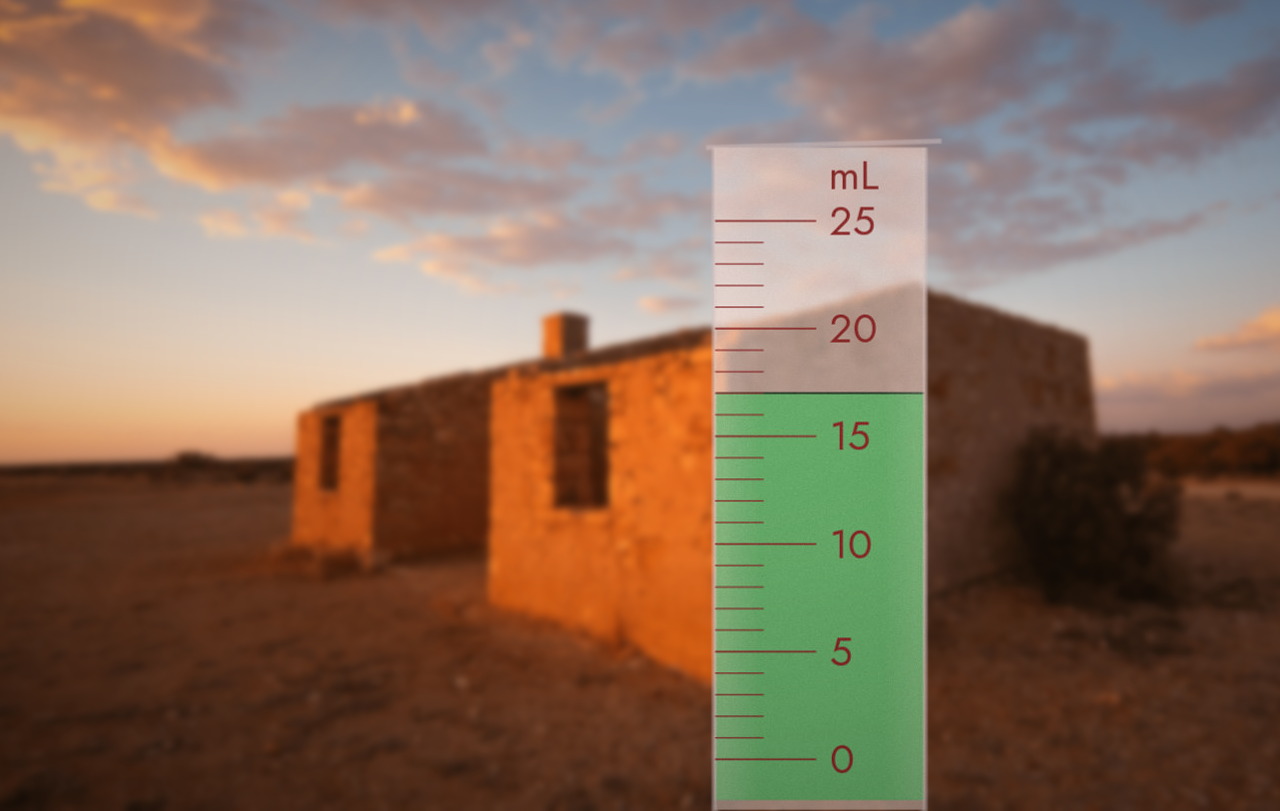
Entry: 17 mL
